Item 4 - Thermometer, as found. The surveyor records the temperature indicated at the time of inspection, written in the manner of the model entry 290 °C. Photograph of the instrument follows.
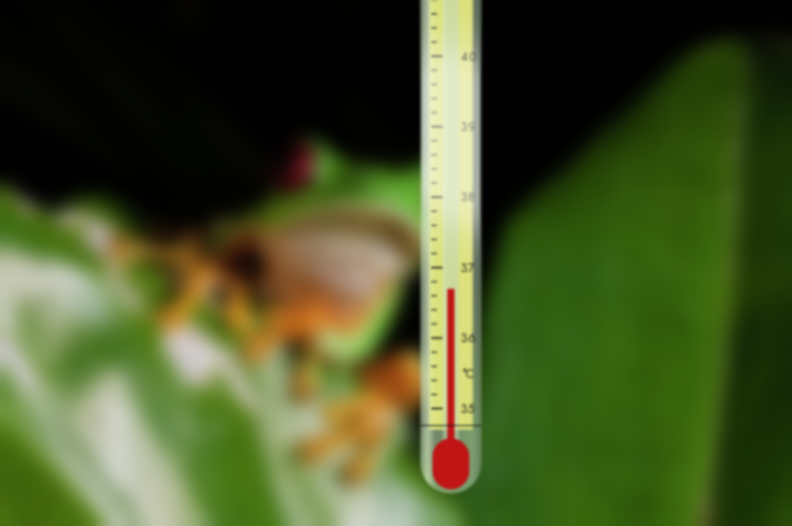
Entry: 36.7 °C
